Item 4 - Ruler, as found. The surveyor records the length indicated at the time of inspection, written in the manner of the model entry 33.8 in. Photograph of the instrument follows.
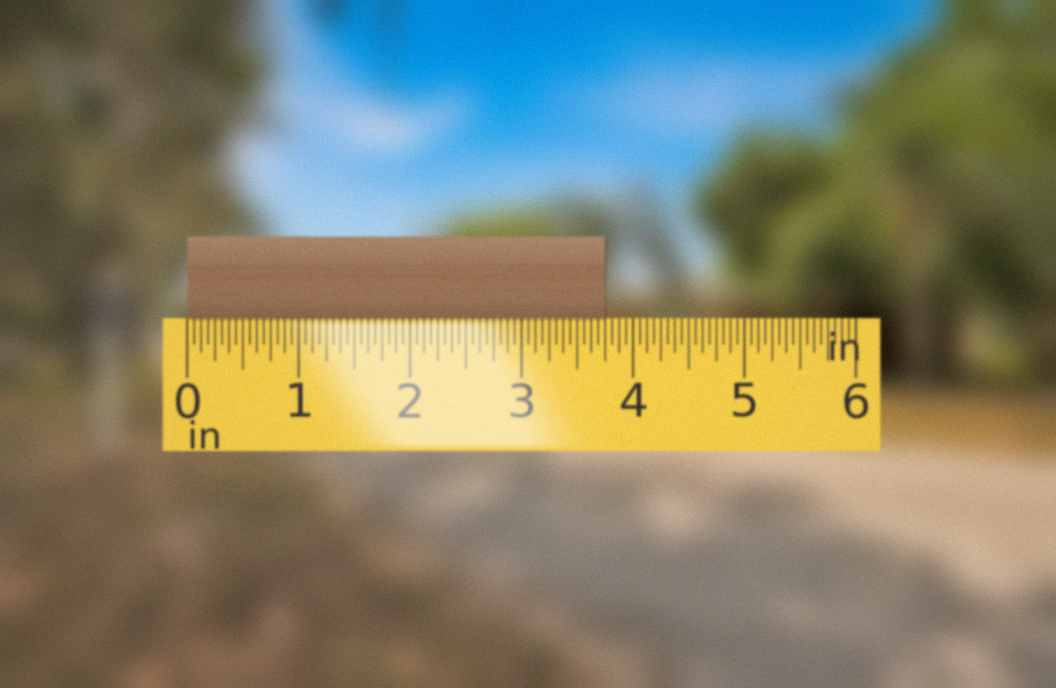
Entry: 3.75 in
